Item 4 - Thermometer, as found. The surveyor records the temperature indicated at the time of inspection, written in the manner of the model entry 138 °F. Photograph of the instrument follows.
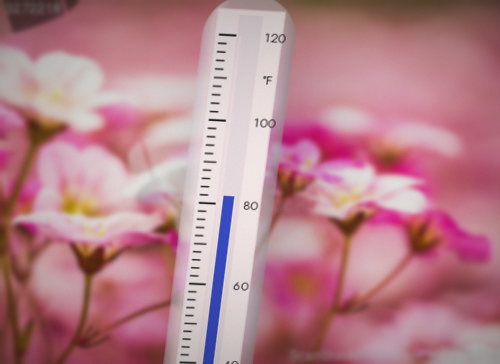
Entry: 82 °F
